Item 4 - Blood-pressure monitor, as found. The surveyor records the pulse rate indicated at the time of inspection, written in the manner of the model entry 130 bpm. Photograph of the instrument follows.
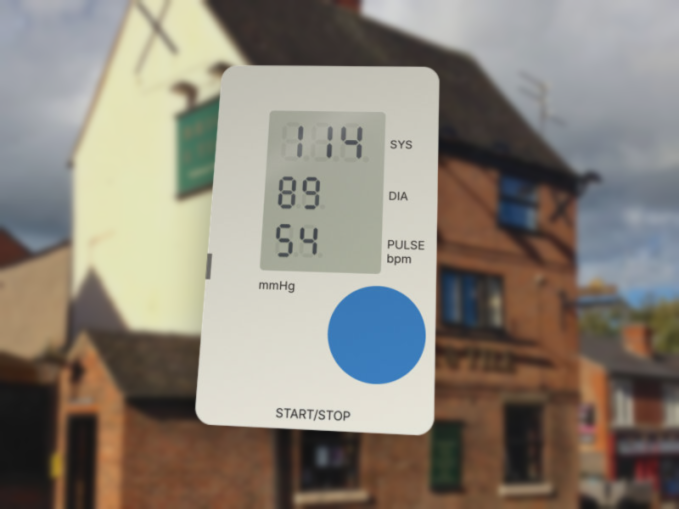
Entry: 54 bpm
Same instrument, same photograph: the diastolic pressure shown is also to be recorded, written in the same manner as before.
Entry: 89 mmHg
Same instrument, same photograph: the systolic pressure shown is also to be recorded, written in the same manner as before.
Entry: 114 mmHg
